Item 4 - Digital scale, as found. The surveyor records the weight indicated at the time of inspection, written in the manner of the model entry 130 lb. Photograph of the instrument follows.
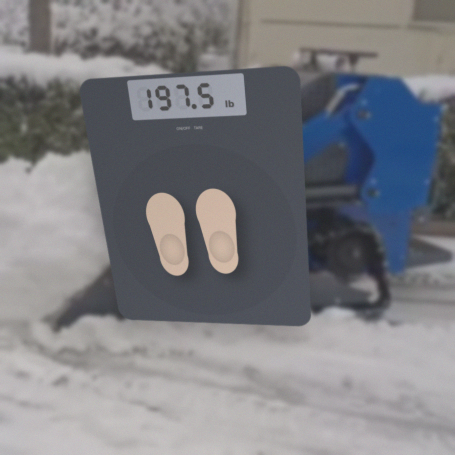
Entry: 197.5 lb
